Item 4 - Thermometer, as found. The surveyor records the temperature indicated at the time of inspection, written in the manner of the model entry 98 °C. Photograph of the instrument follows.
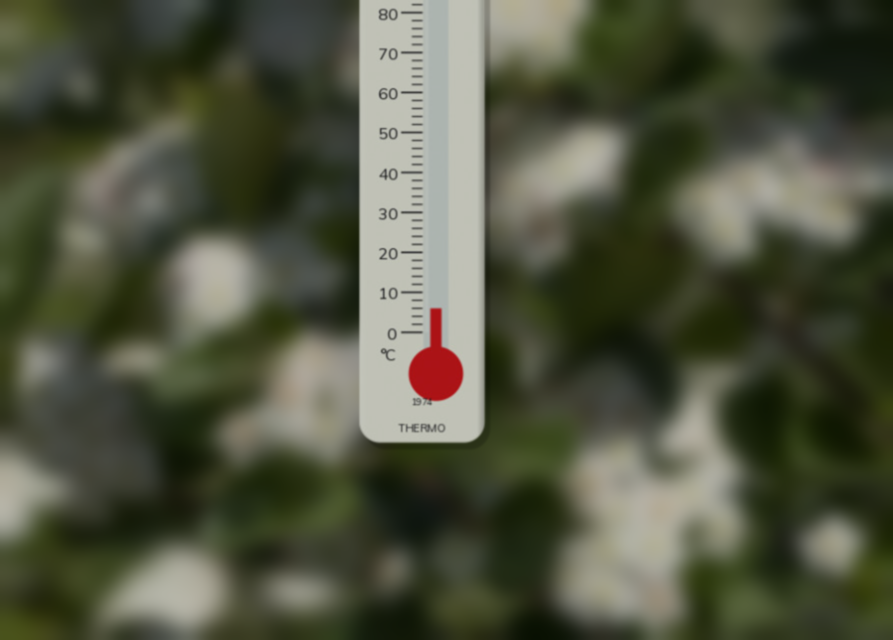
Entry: 6 °C
